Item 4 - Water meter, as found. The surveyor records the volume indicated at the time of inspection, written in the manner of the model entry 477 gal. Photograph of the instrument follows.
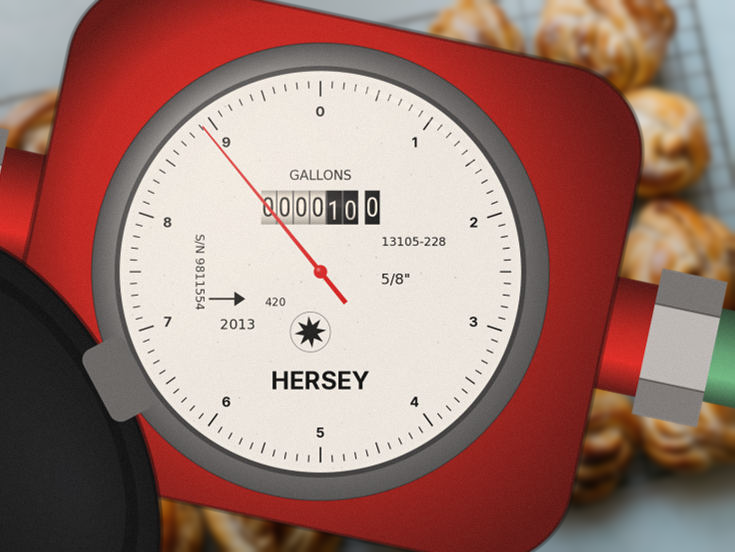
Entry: 98.9 gal
